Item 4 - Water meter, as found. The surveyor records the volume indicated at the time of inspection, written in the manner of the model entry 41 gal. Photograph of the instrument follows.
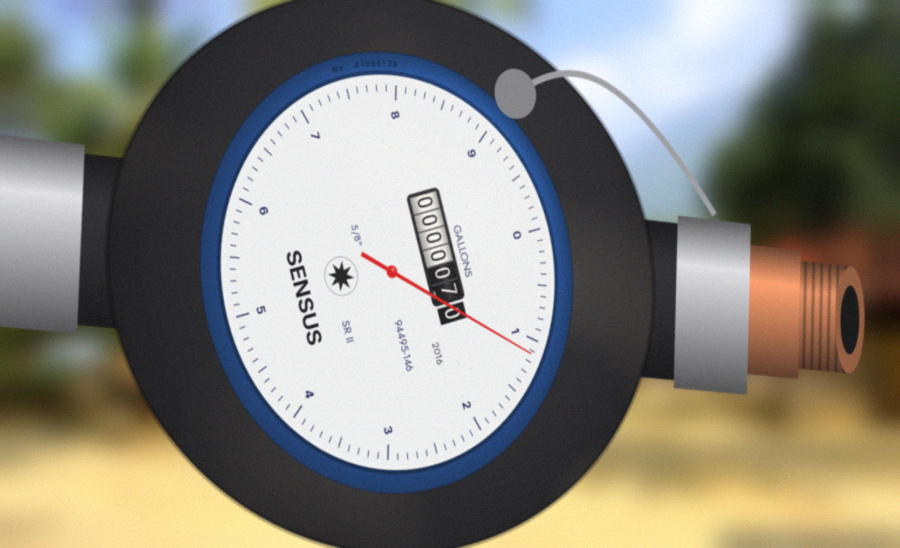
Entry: 71.1 gal
